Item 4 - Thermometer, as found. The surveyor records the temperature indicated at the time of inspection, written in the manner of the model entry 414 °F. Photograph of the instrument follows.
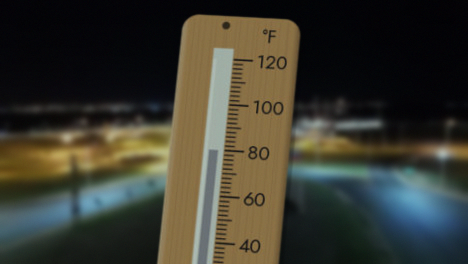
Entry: 80 °F
